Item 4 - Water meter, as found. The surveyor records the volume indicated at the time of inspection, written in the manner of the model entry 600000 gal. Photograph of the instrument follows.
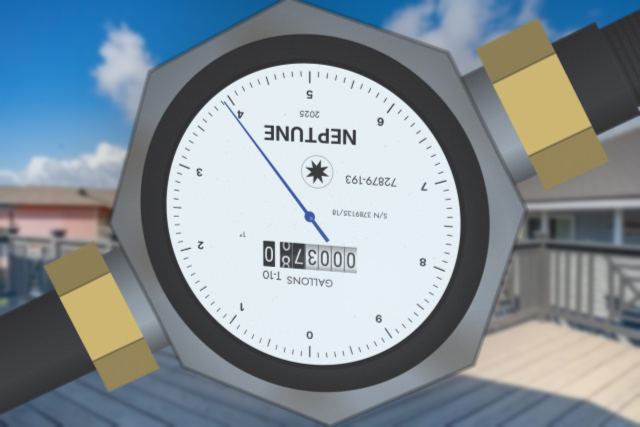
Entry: 3783.9 gal
